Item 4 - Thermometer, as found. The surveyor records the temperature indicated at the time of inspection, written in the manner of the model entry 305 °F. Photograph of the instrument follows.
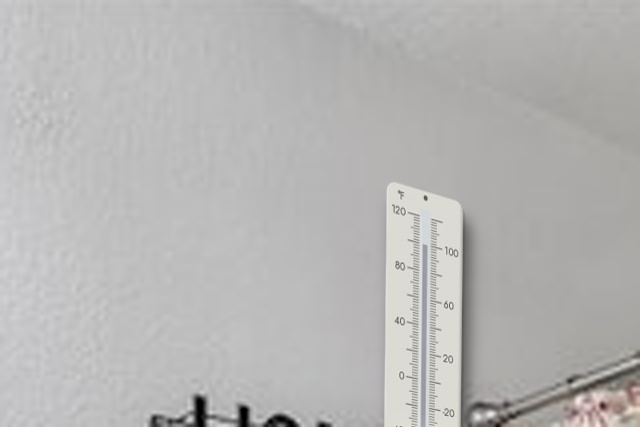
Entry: 100 °F
